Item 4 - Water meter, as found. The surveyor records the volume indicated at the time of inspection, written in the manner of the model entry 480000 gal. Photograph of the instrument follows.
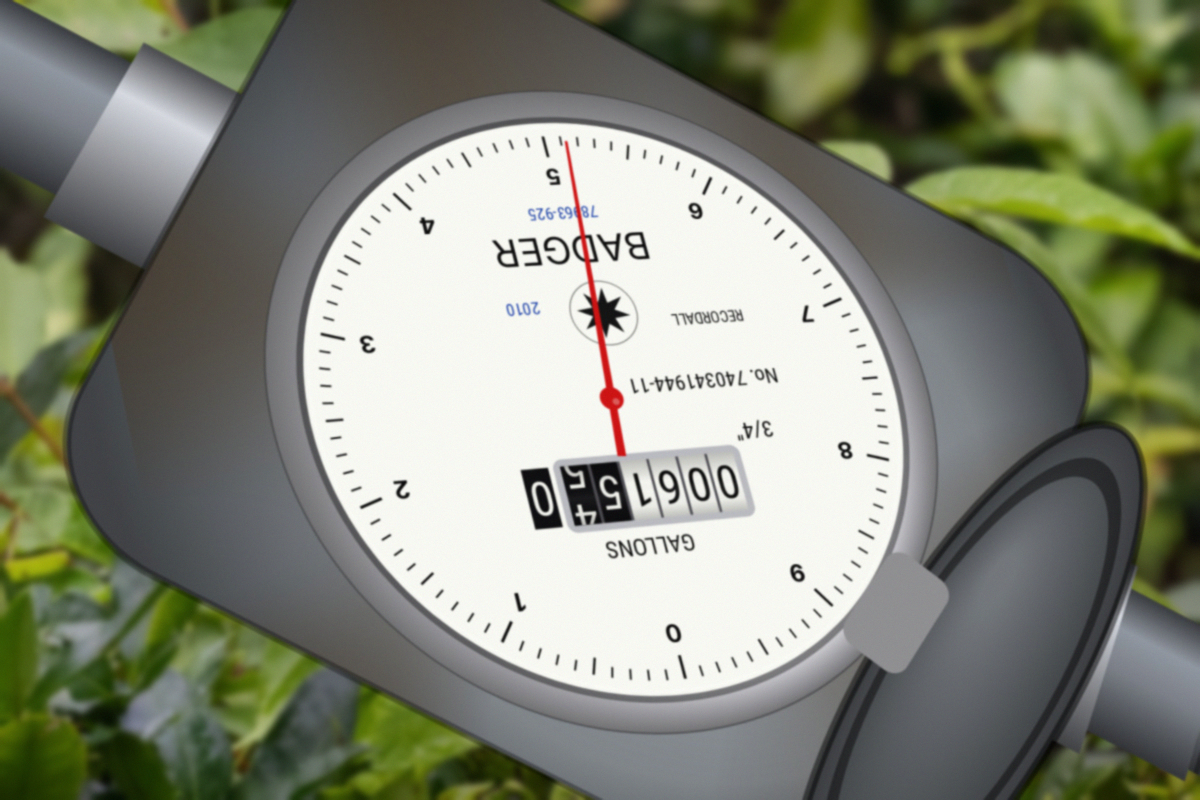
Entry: 61545.1 gal
